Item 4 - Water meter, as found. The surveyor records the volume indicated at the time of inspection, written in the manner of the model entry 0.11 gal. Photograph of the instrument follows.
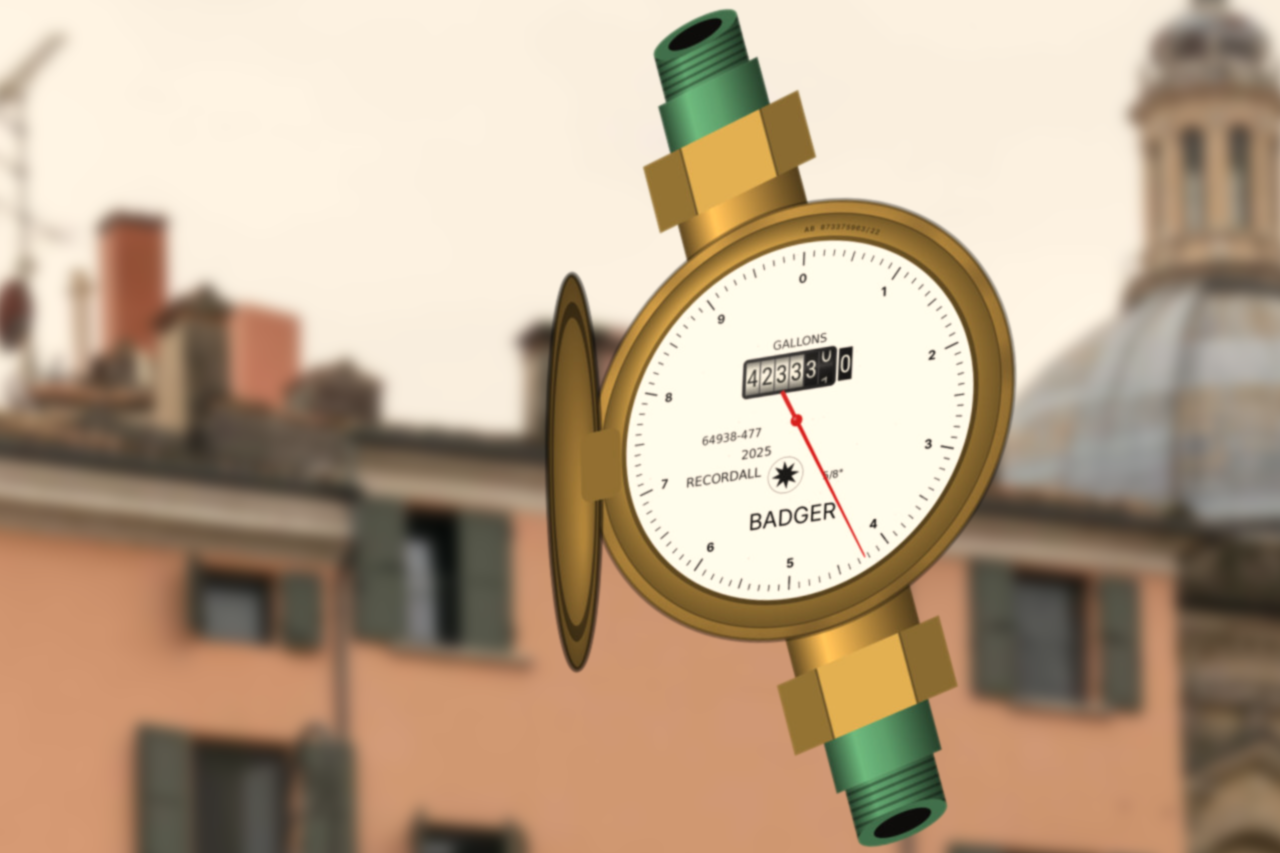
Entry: 4233304.2 gal
